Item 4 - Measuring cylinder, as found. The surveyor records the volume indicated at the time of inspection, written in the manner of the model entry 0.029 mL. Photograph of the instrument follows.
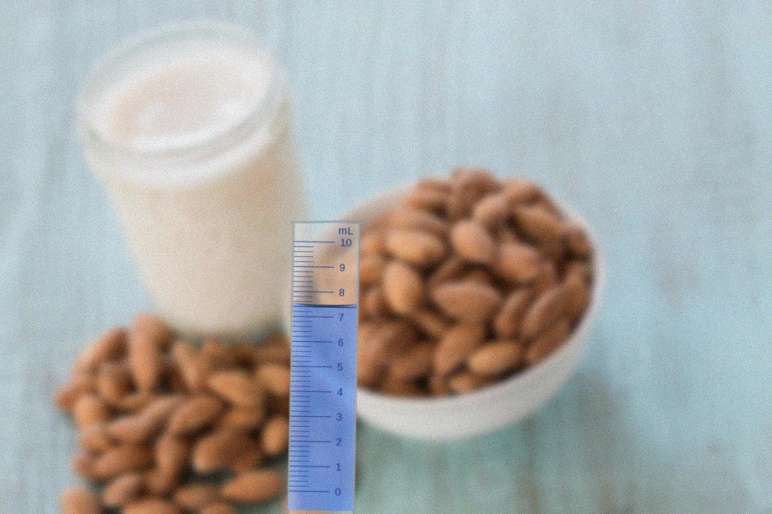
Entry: 7.4 mL
